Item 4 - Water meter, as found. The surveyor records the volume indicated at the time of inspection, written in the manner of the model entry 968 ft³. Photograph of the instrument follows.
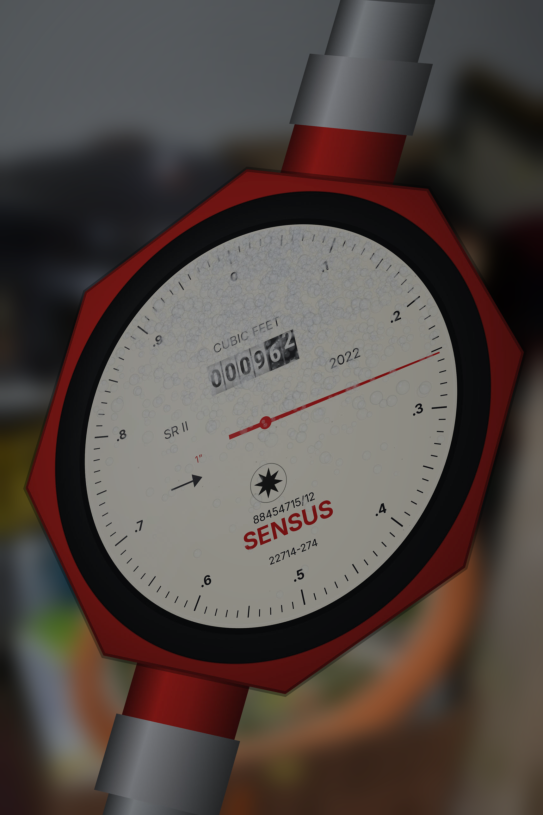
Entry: 962.25 ft³
